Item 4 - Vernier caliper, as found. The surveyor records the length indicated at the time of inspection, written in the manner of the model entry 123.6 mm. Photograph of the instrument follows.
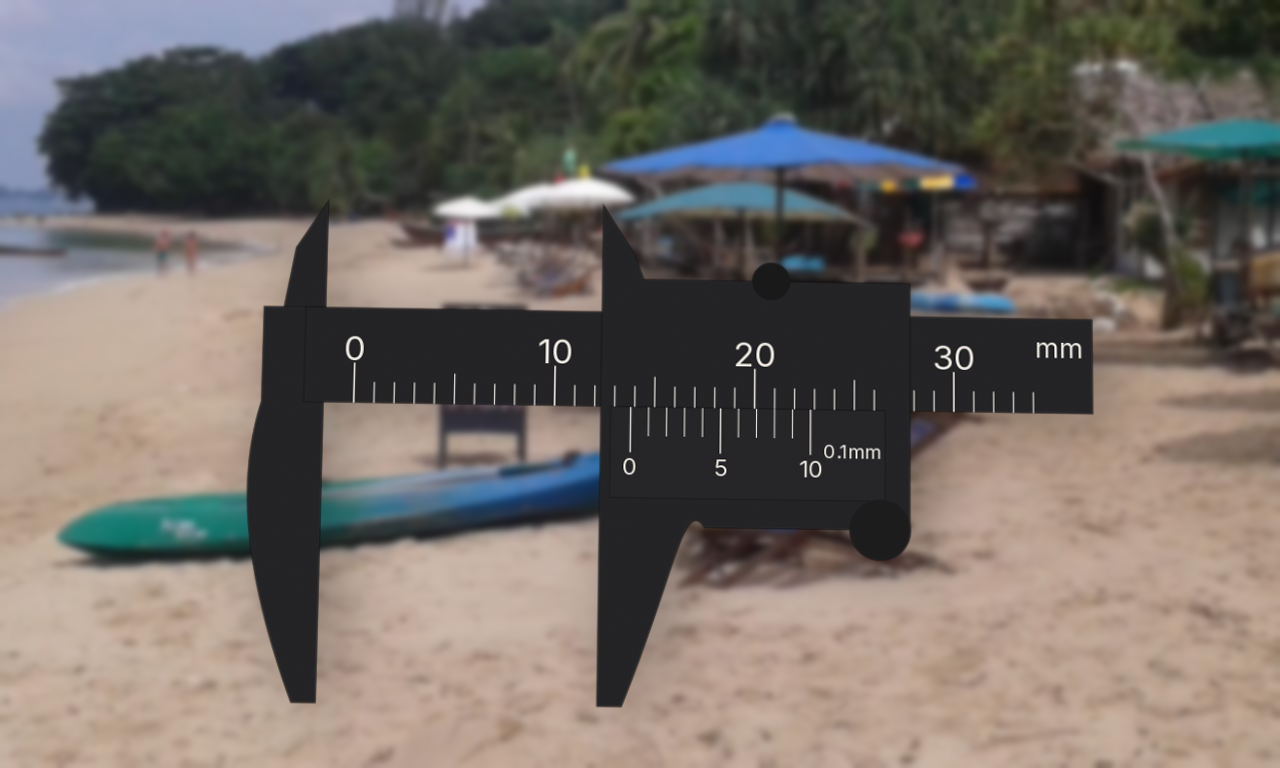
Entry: 13.8 mm
